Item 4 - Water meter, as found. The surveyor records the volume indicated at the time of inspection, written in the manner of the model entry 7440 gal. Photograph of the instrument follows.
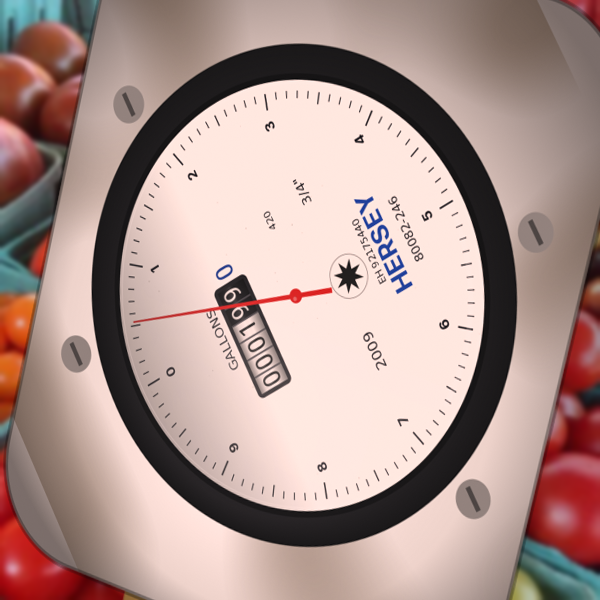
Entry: 1990.5 gal
